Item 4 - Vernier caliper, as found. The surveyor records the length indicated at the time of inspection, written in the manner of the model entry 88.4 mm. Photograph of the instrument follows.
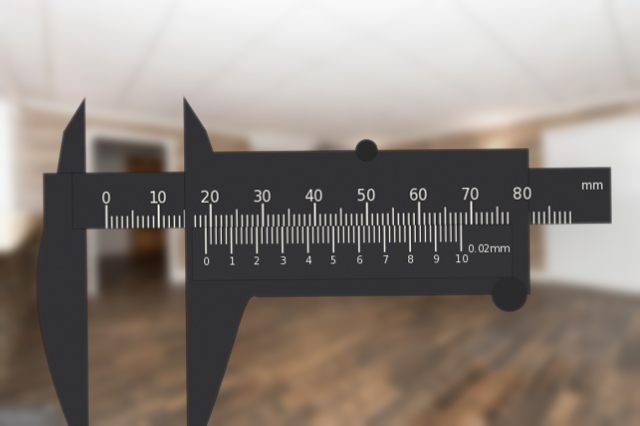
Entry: 19.0 mm
